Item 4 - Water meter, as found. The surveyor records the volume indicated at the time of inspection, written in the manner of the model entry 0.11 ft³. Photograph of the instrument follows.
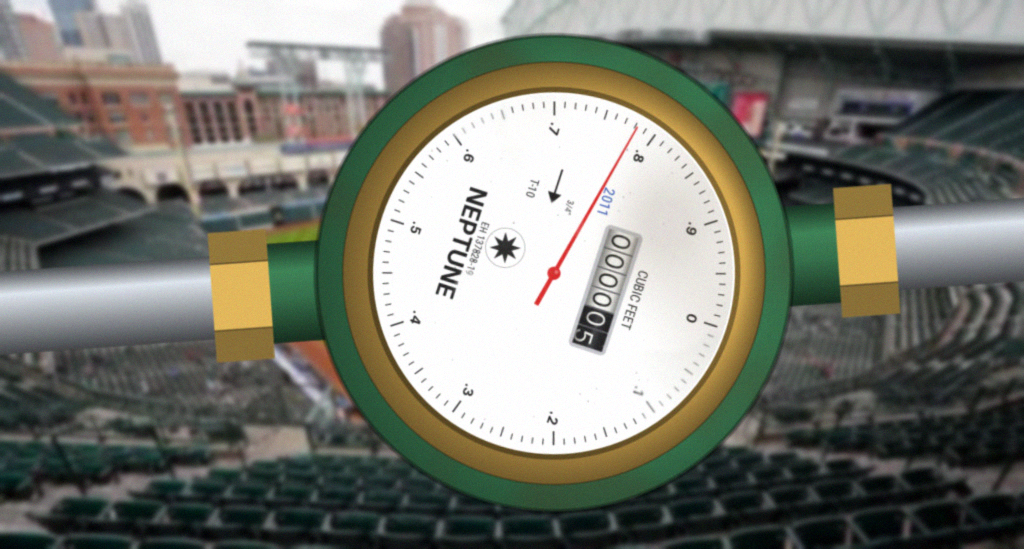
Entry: 4.78 ft³
